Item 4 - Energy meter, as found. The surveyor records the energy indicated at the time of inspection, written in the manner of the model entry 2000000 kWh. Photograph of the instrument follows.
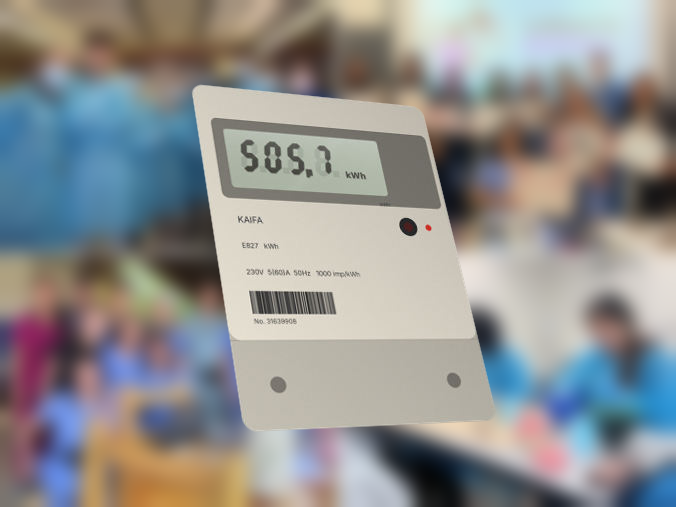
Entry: 505.7 kWh
